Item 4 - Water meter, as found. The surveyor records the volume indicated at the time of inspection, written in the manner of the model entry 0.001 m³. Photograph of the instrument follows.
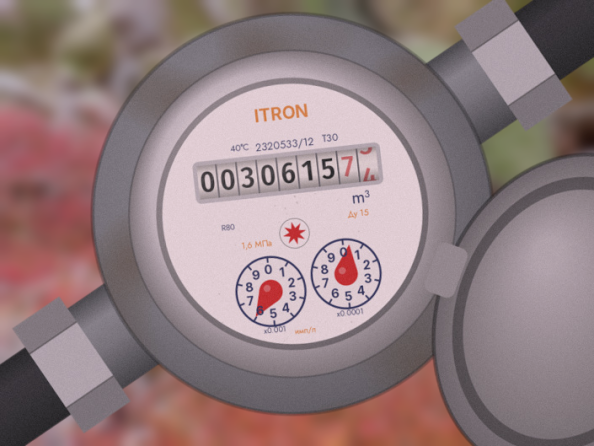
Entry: 30615.7360 m³
